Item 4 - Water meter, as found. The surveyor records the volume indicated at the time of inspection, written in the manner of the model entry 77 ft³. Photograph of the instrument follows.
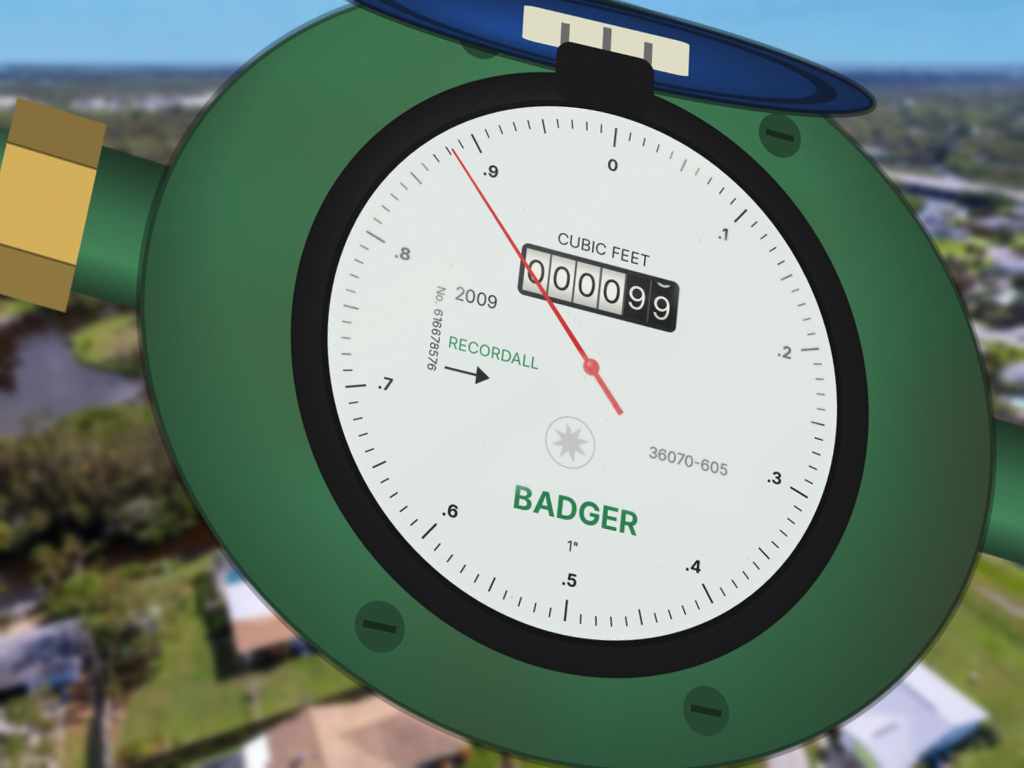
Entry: 98.88 ft³
